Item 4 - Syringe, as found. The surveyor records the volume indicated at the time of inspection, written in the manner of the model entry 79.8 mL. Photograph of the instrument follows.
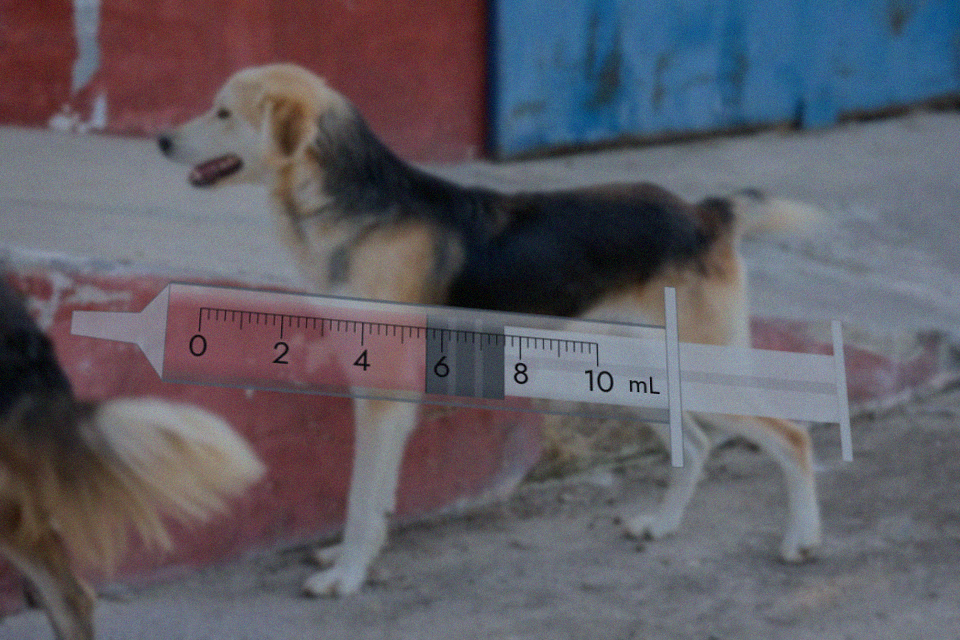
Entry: 5.6 mL
